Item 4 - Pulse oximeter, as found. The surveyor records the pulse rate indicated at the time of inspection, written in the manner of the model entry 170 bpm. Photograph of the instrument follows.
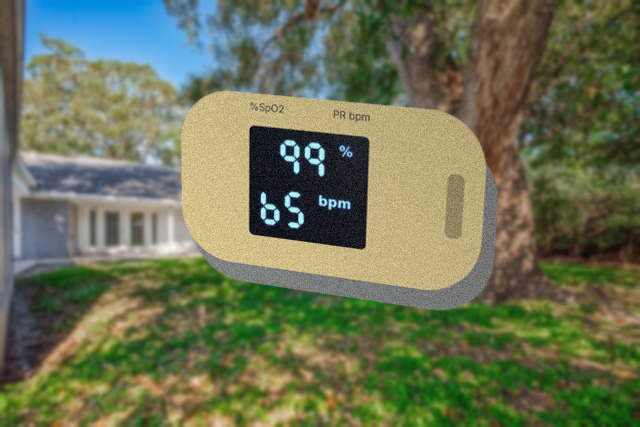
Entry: 65 bpm
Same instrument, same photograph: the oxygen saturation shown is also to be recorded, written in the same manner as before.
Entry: 99 %
